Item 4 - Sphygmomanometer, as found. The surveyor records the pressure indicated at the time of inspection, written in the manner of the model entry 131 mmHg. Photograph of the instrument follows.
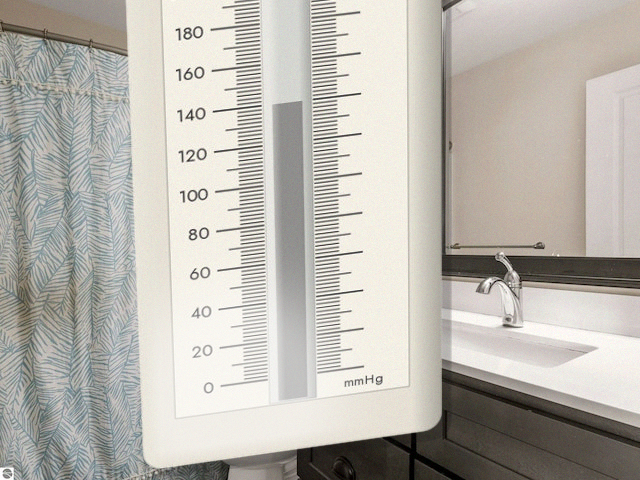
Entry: 140 mmHg
